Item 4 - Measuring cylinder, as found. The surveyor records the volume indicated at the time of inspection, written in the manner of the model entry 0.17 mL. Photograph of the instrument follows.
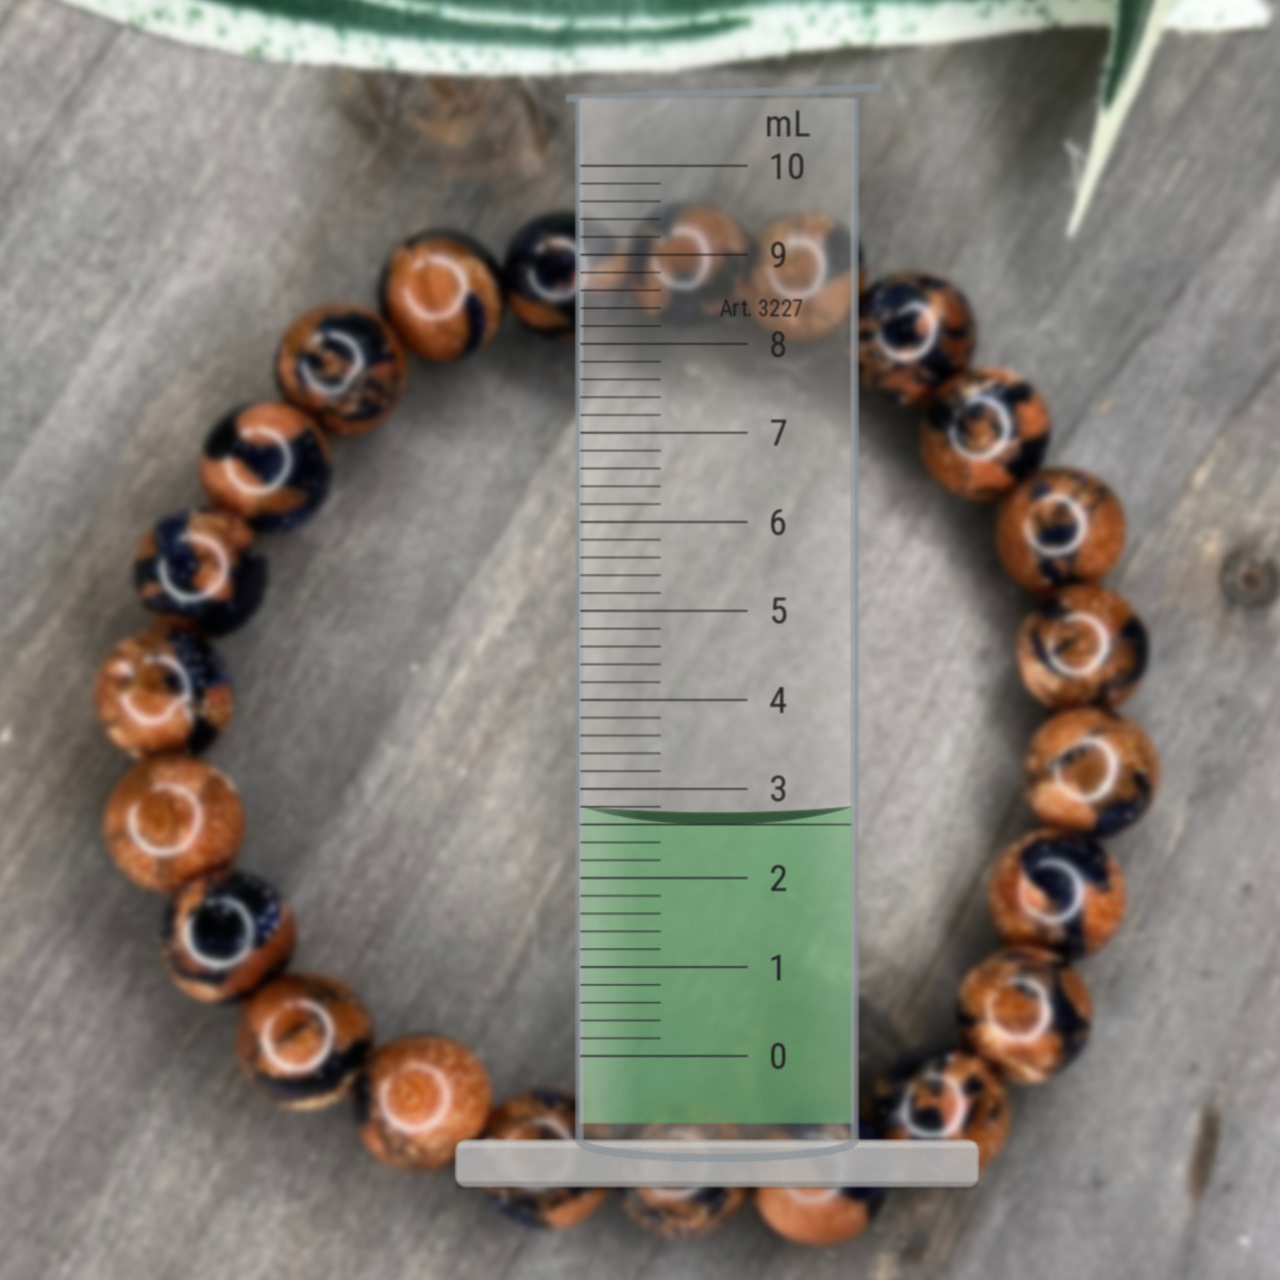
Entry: 2.6 mL
